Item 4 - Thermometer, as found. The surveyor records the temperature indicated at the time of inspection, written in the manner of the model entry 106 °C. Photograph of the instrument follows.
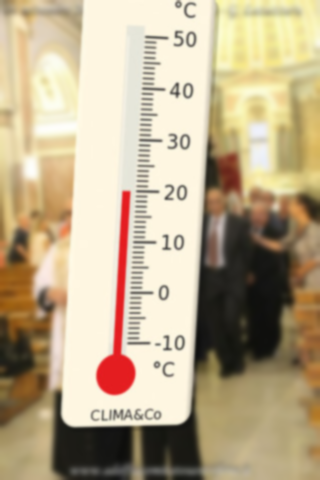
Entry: 20 °C
